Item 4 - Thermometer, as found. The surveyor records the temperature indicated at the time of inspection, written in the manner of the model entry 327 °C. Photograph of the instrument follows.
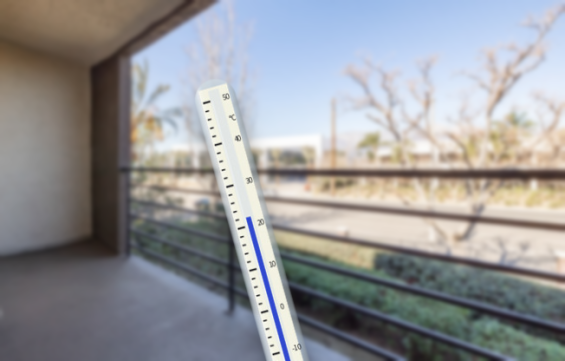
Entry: 22 °C
